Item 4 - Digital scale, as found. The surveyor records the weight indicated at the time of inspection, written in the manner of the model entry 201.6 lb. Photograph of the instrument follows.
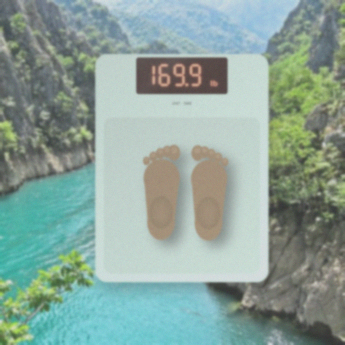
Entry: 169.9 lb
